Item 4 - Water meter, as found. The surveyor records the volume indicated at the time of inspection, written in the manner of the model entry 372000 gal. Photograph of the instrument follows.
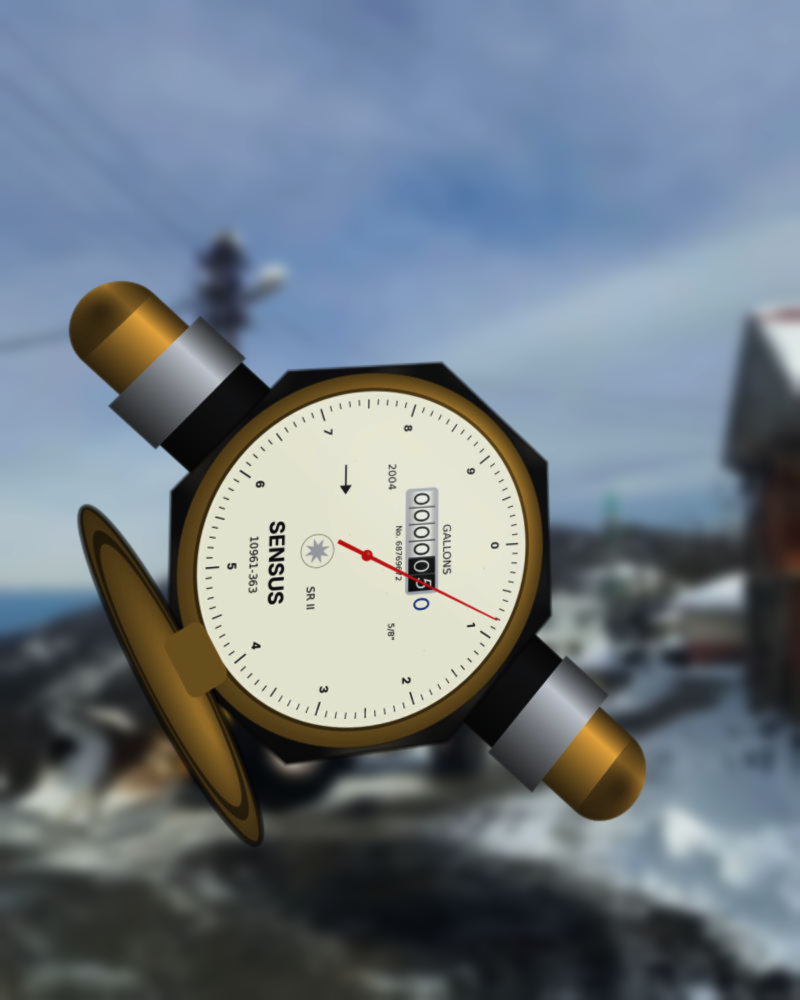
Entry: 50.8 gal
